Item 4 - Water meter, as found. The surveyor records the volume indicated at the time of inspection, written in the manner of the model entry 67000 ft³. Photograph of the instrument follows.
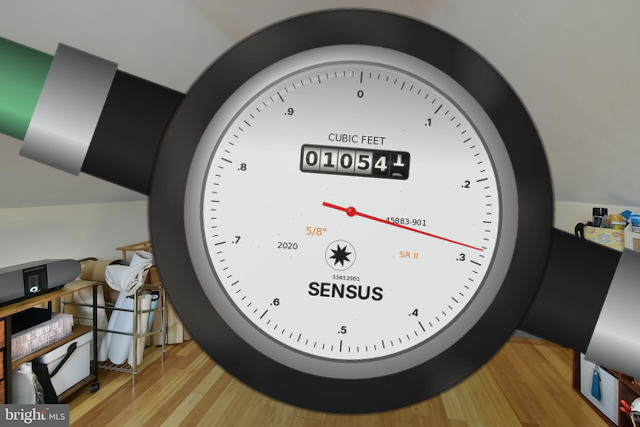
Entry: 10541.28 ft³
